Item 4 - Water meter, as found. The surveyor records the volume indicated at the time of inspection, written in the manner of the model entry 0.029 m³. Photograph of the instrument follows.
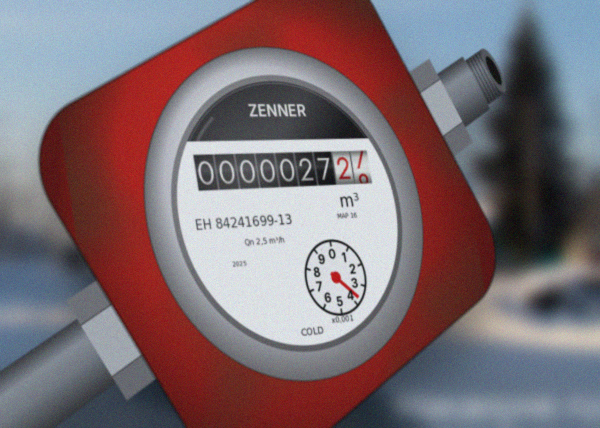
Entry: 27.273 m³
